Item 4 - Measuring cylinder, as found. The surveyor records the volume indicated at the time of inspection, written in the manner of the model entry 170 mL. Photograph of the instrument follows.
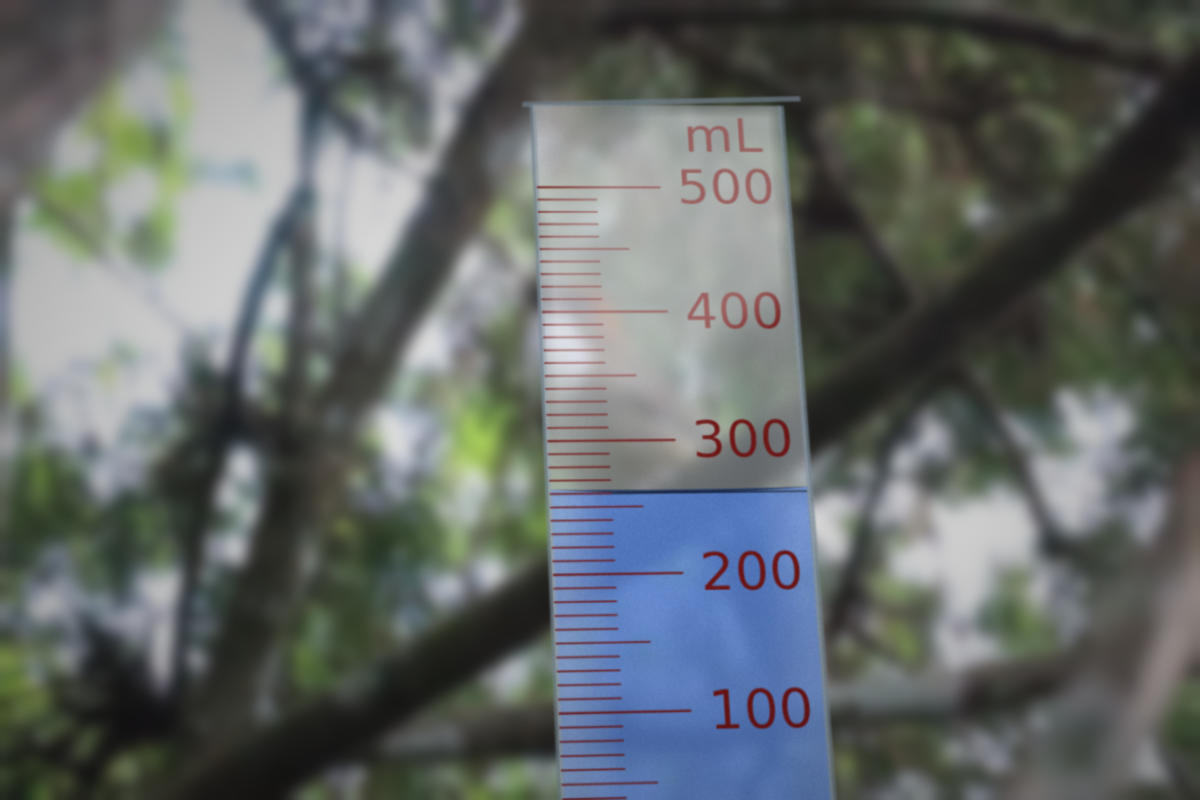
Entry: 260 mL
